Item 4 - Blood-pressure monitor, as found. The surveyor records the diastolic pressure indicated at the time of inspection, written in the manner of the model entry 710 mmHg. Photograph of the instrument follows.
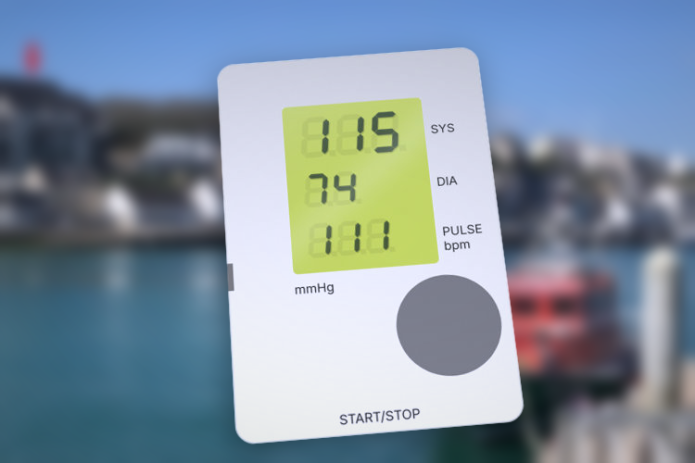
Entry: 74 mmHg
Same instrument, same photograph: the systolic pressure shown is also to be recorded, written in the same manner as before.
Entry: 115 mmHg
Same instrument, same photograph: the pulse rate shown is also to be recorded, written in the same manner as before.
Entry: 111 bpm
